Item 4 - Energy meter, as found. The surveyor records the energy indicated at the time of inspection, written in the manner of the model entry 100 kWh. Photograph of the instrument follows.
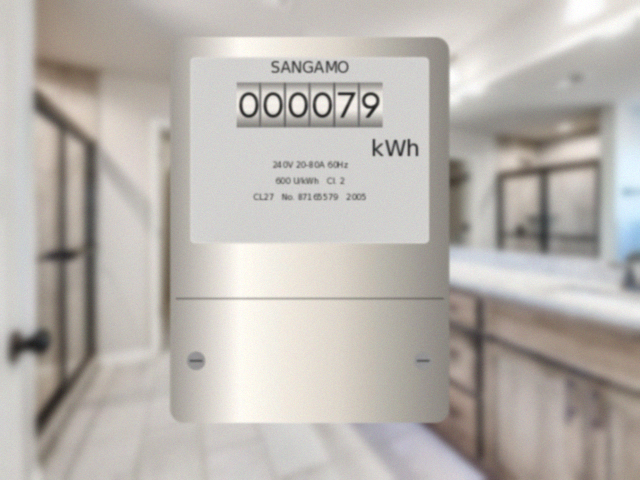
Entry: 79 kWh
